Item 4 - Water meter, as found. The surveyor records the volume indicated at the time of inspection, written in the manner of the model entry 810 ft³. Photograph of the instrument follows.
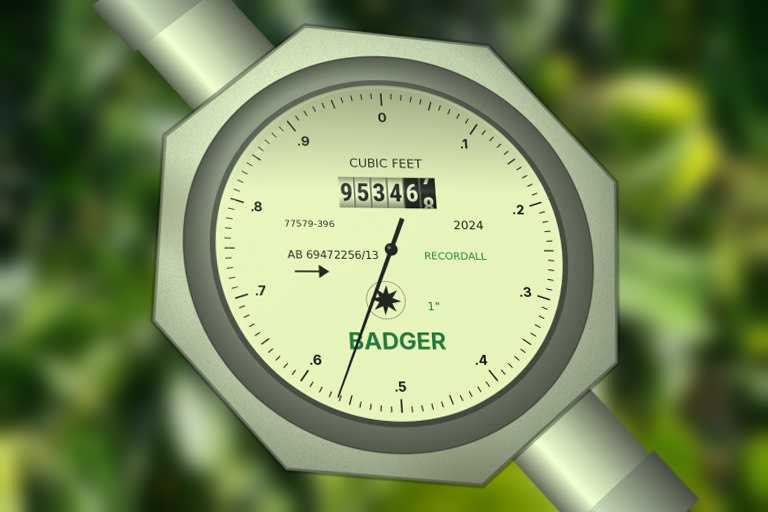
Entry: 953467.56 ft³
